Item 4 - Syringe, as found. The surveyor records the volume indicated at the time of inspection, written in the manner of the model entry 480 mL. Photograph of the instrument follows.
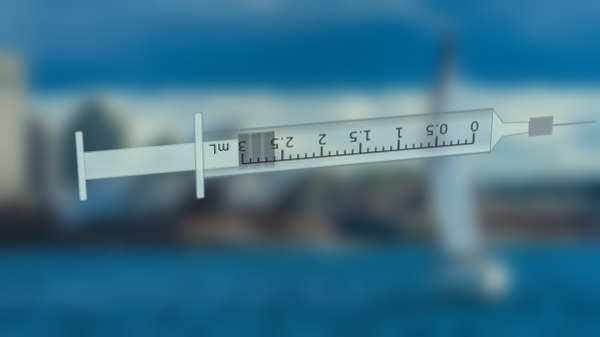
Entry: 2.6 mL
